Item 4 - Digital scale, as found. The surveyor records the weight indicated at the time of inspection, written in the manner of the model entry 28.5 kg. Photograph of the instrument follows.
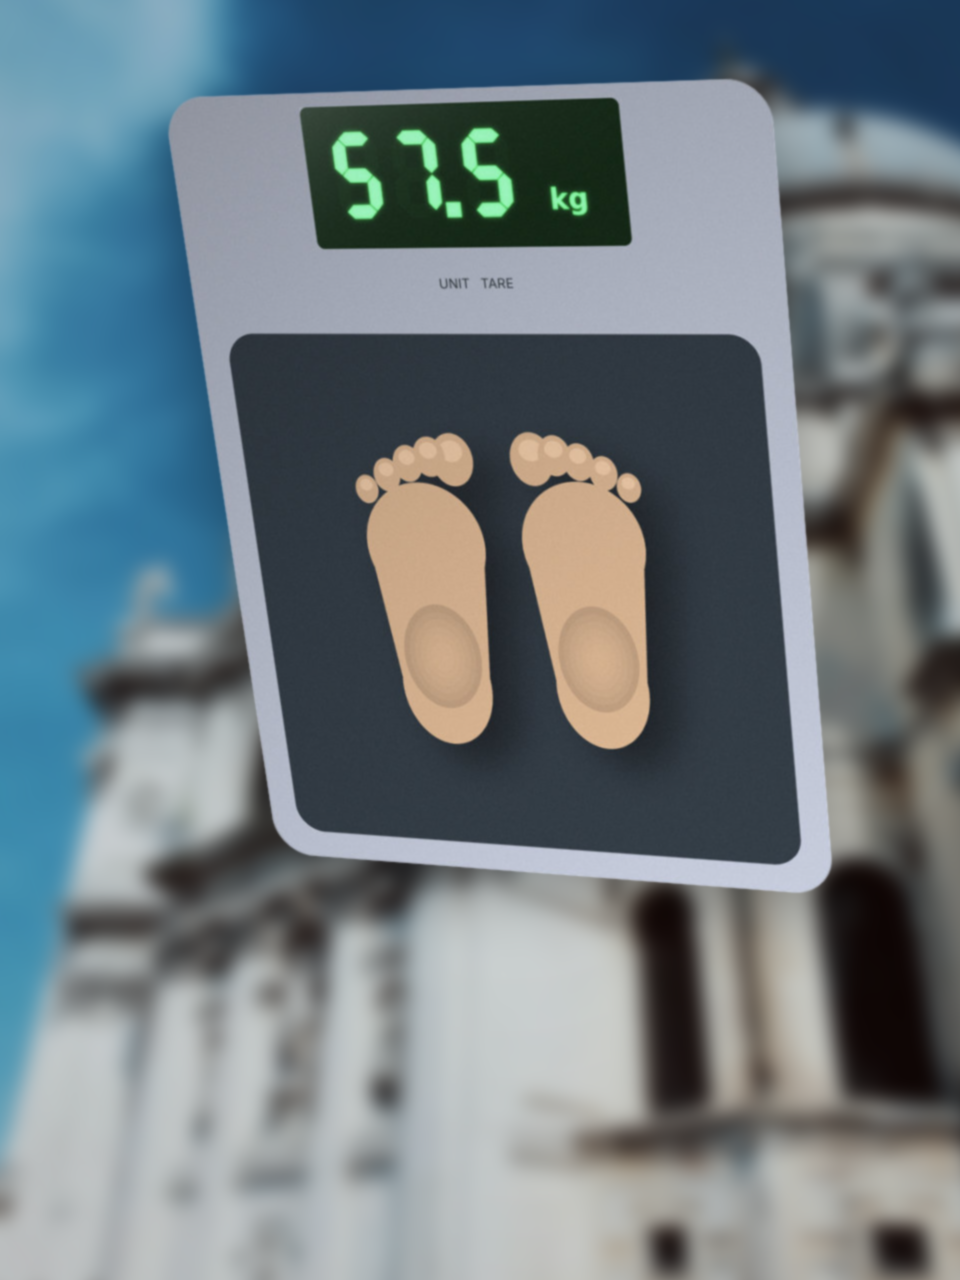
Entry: 57.5 kg
